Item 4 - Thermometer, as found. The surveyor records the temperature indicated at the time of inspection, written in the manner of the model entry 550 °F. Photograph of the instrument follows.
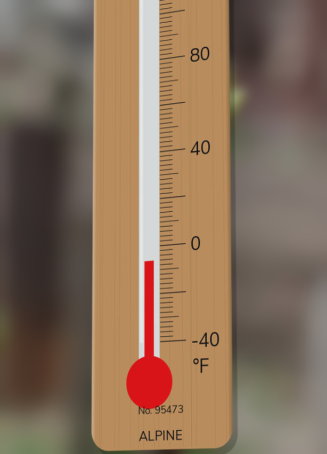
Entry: -6 °F
